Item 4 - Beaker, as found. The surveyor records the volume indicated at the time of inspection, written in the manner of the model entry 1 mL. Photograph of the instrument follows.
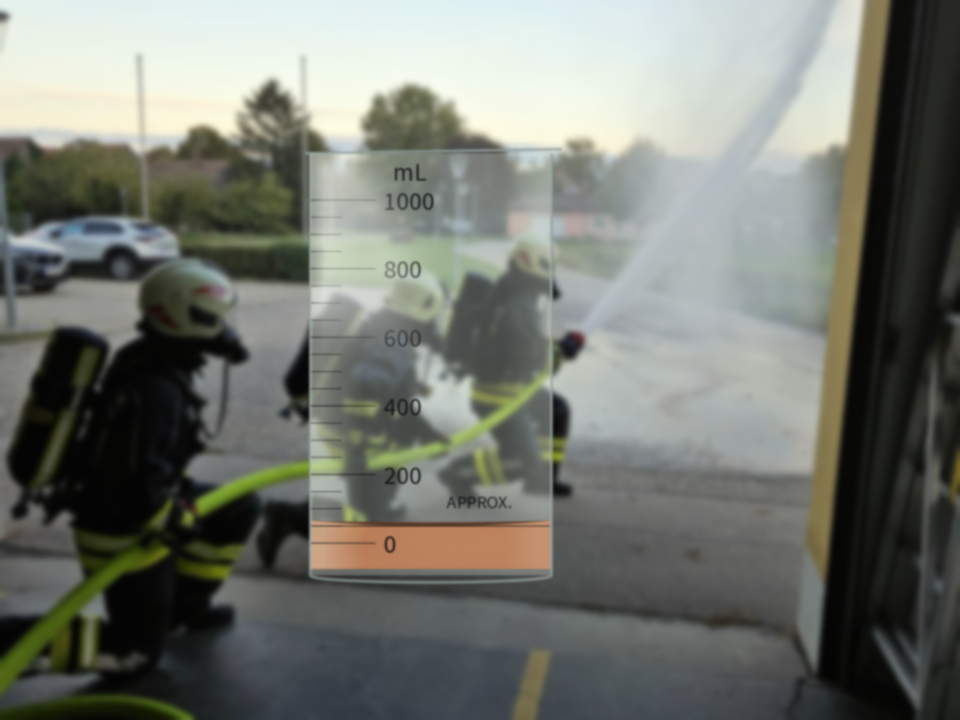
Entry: 50 mL
